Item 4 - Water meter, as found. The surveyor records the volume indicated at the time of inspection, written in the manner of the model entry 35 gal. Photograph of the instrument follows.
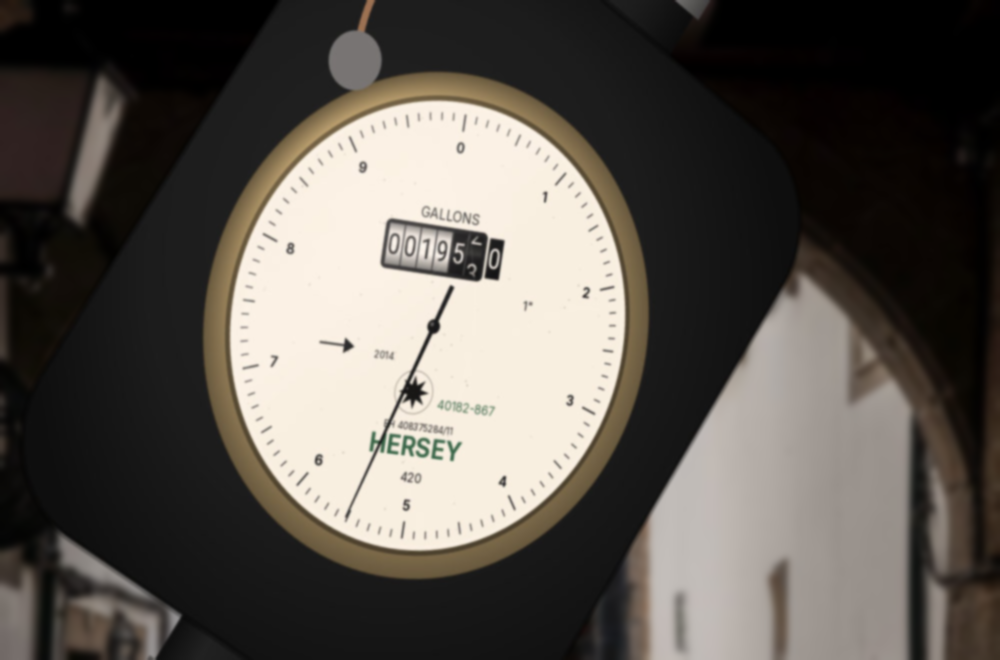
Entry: 19525.5 gal
